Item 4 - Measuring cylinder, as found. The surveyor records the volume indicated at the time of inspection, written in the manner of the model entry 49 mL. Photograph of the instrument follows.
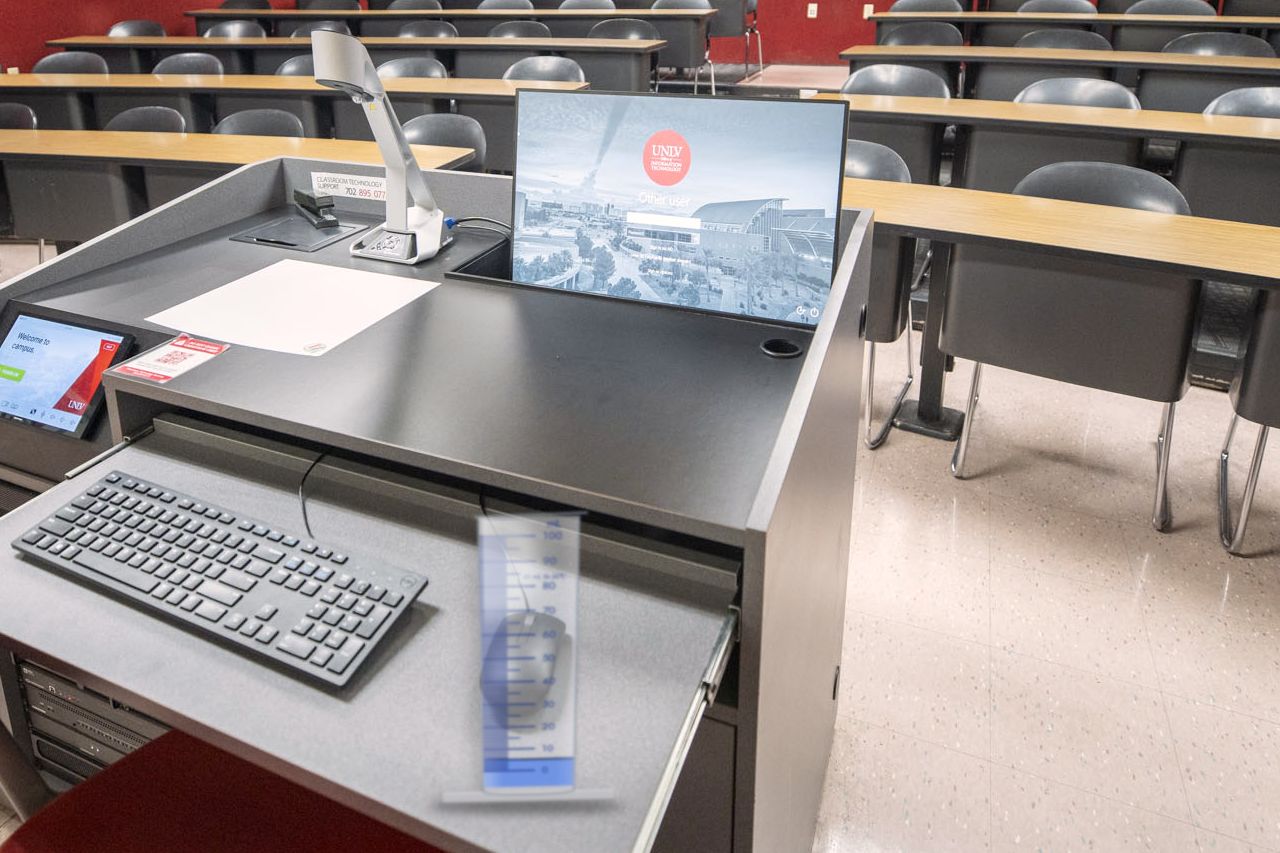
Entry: 5 mL
